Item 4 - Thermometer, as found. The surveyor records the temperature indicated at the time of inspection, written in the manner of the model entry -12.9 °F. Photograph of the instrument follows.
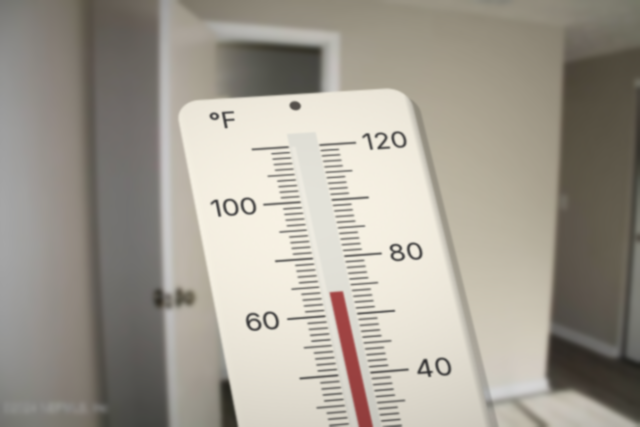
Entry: 68 °F
